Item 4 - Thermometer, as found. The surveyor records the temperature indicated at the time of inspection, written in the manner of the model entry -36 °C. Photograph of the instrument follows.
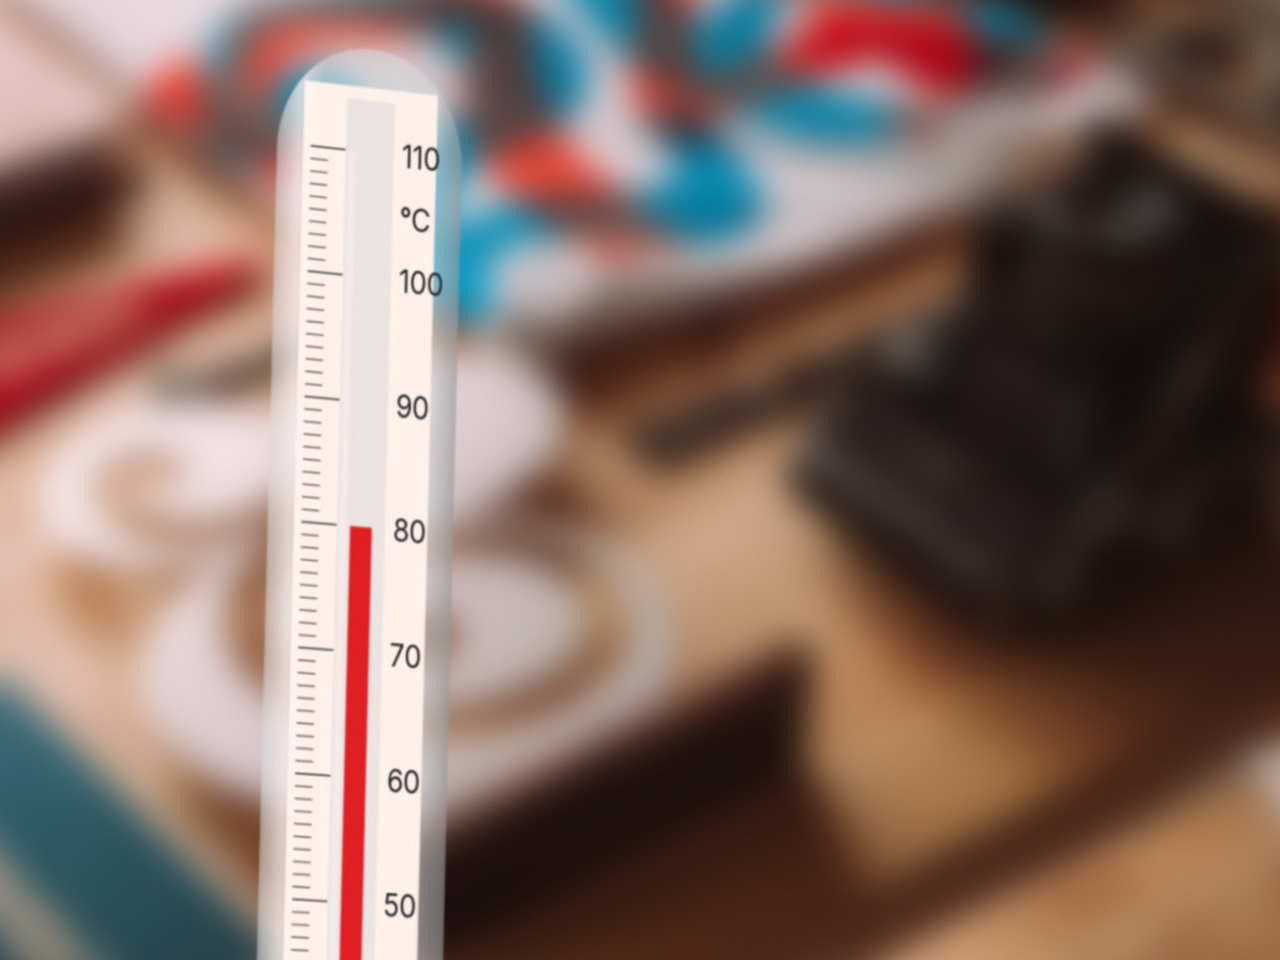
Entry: 80 °C
